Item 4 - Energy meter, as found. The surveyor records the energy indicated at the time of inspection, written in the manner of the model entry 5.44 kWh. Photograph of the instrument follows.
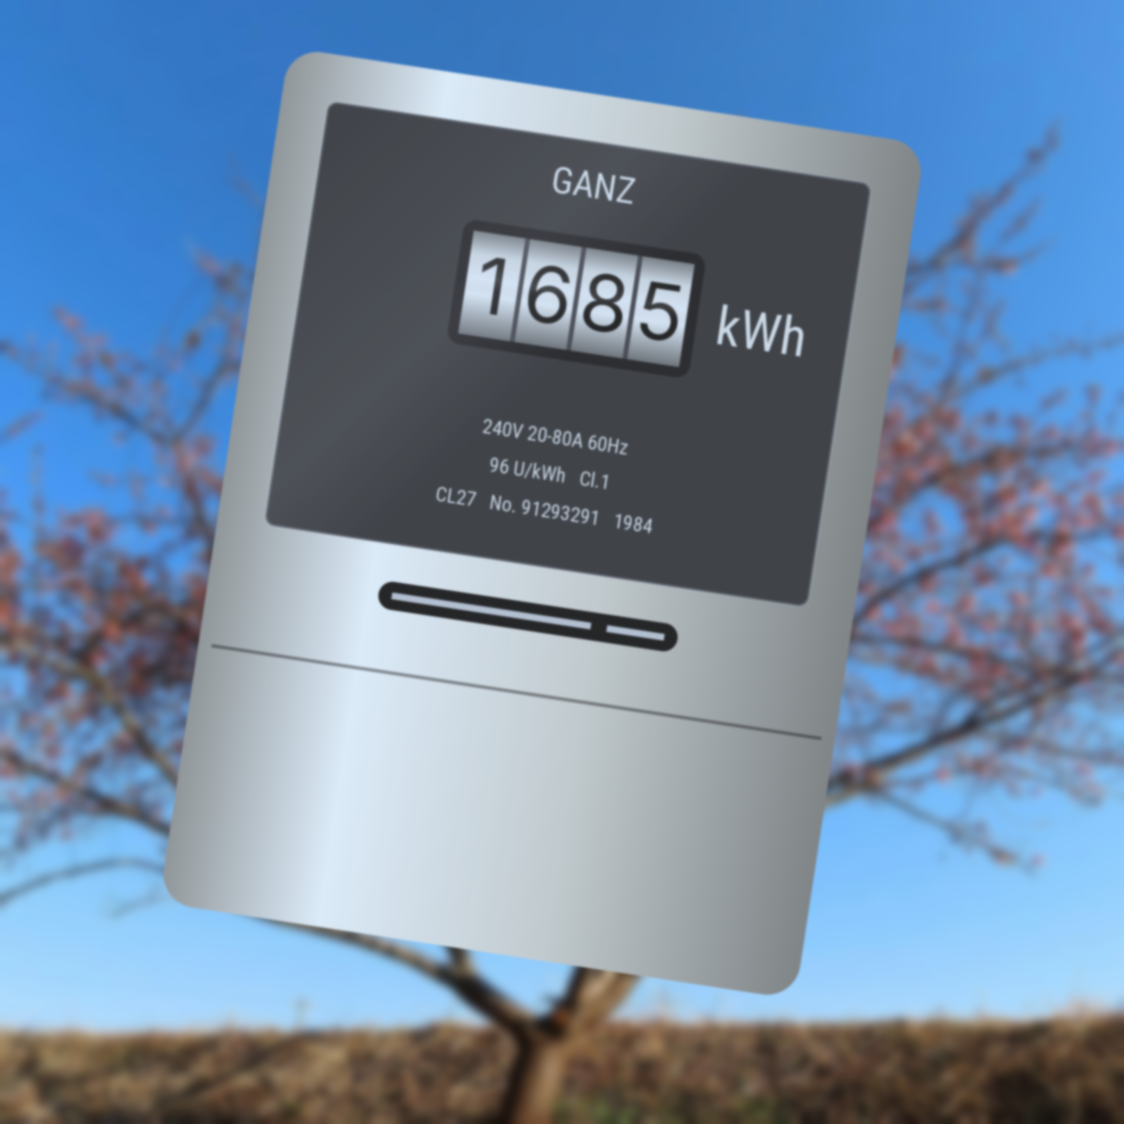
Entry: 1685 kWh
